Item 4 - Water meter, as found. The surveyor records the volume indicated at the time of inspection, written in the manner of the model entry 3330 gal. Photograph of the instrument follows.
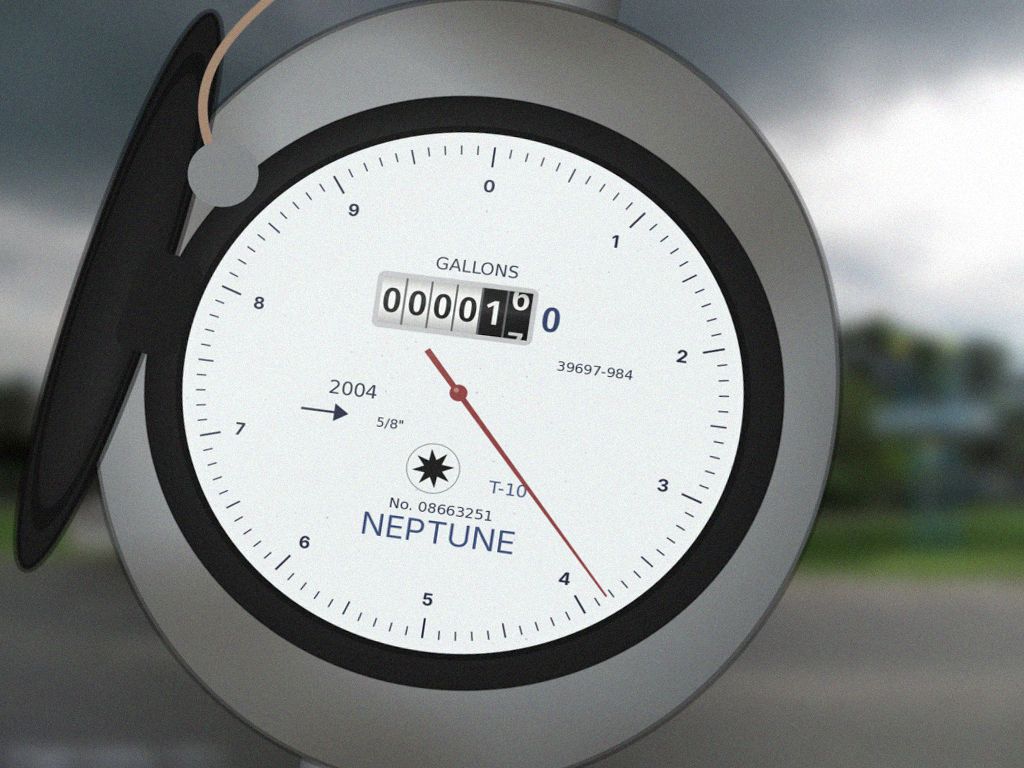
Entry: 163.8 gal
